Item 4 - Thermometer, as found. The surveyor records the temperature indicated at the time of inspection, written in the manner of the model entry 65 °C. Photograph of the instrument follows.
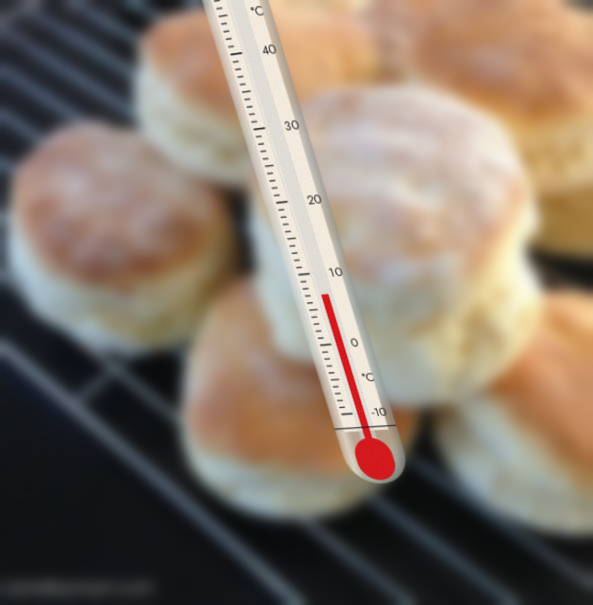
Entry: 7 °C
